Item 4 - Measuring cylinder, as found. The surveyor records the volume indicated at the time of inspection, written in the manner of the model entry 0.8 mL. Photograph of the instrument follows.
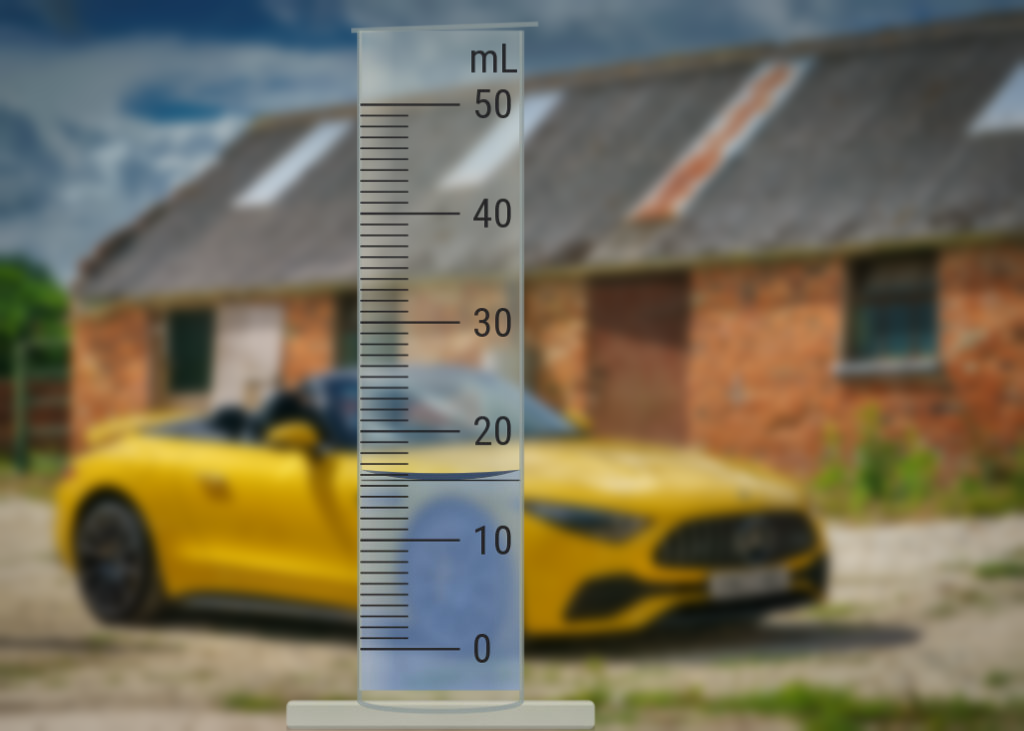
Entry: 15.5 mL
